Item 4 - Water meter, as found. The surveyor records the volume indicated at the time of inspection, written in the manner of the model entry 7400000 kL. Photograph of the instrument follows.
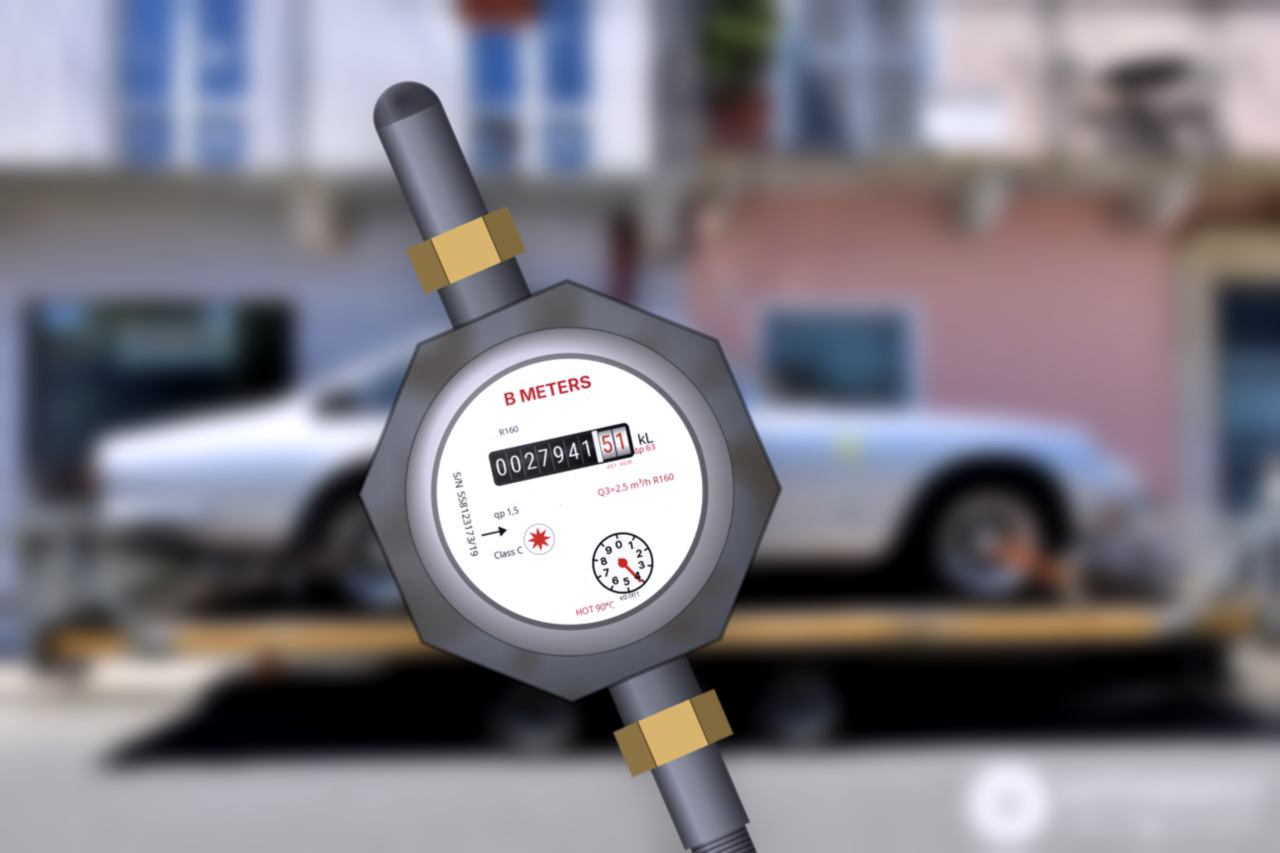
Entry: 27941.514 kL
